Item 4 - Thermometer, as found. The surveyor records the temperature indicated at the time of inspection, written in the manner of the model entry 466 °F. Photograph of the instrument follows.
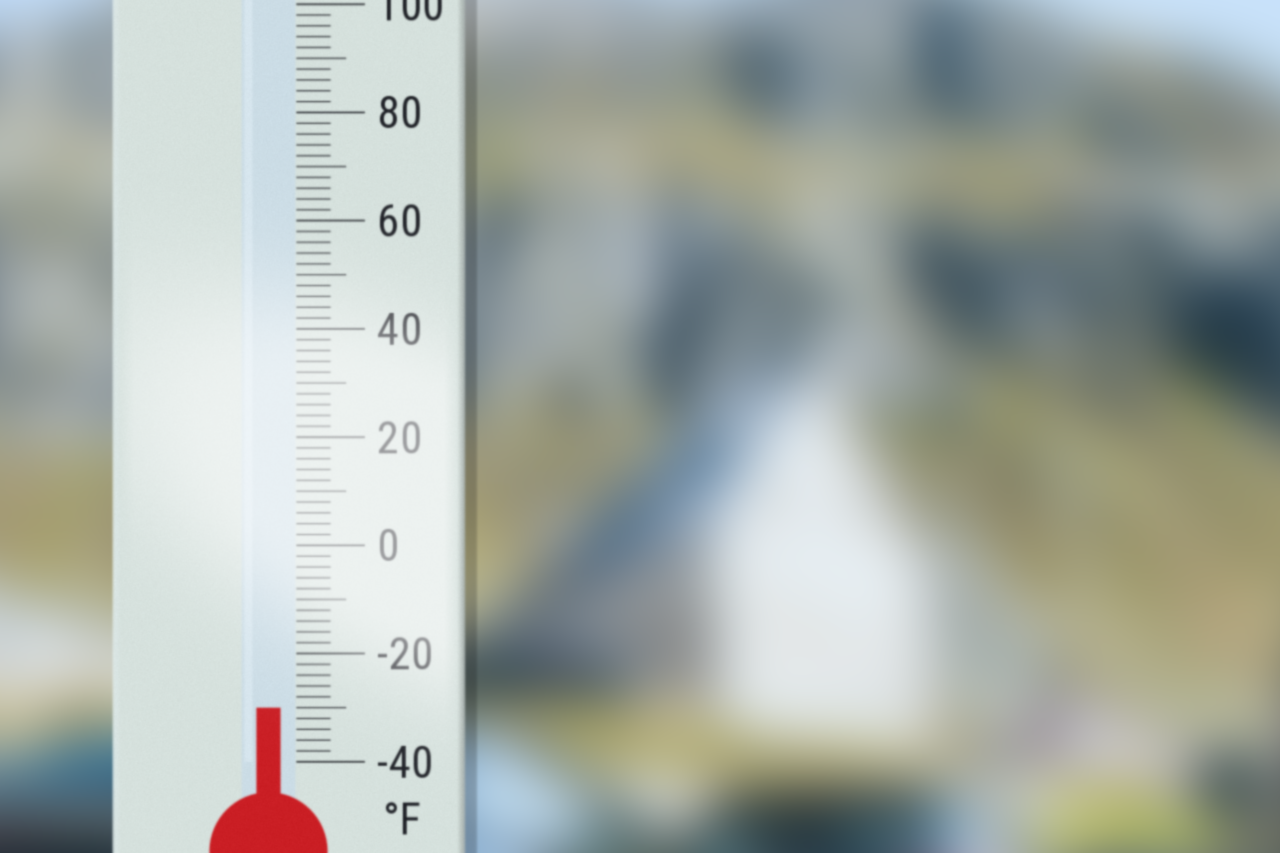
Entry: -30 °F
